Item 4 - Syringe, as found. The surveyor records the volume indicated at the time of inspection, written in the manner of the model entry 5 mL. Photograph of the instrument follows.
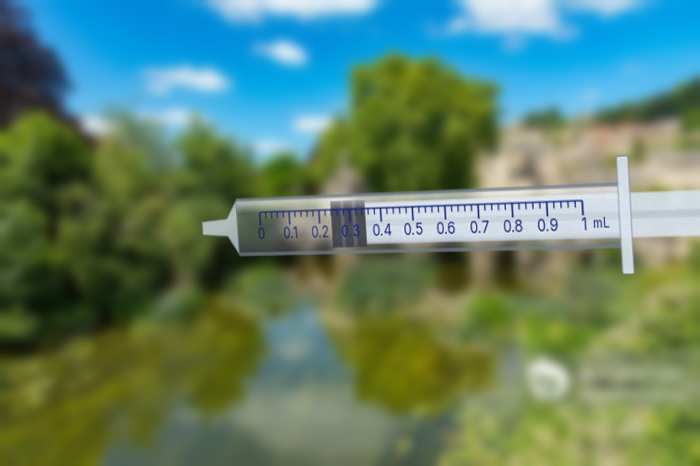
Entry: 0.24 mL
